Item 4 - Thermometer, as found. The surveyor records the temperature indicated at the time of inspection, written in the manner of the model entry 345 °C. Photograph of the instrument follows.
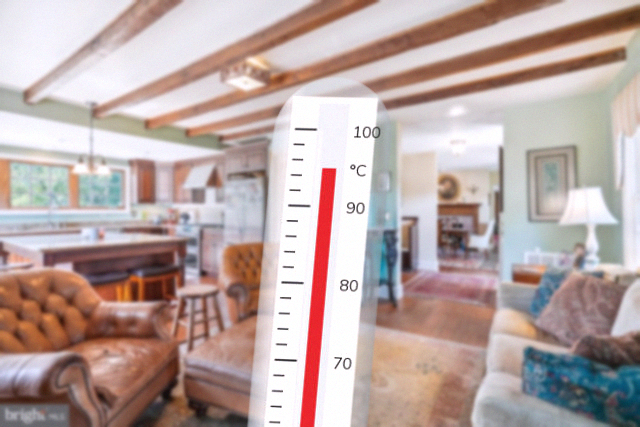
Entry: 95 °C
